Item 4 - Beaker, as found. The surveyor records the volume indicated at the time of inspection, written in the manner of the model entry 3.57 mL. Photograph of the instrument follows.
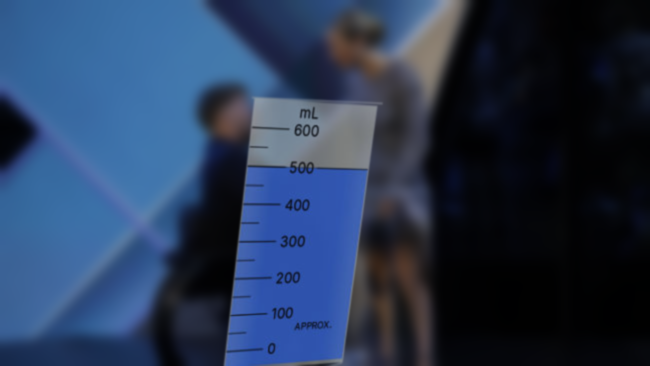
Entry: 500 mL
